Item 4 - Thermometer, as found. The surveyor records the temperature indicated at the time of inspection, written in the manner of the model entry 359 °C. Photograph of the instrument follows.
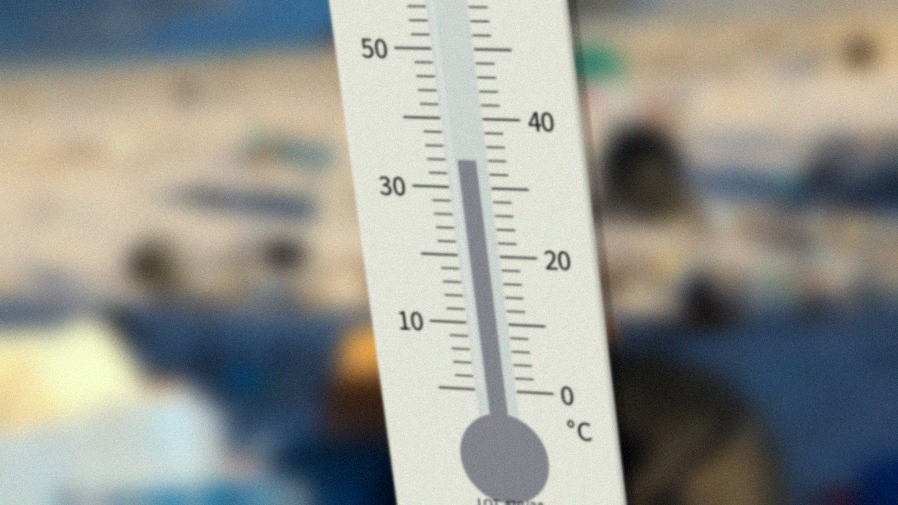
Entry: 34 °C
